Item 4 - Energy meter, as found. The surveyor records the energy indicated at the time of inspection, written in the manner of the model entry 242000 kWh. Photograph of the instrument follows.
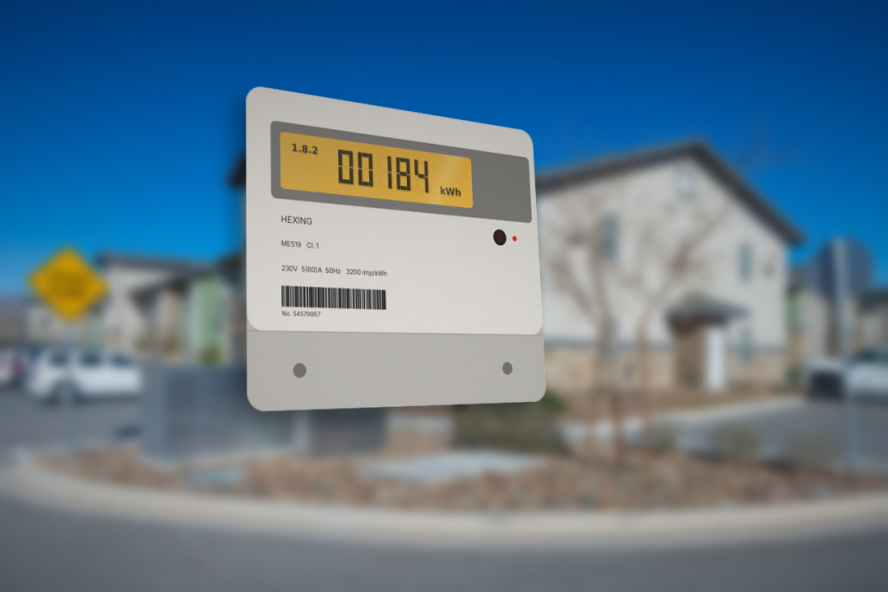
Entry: 184 kWh
